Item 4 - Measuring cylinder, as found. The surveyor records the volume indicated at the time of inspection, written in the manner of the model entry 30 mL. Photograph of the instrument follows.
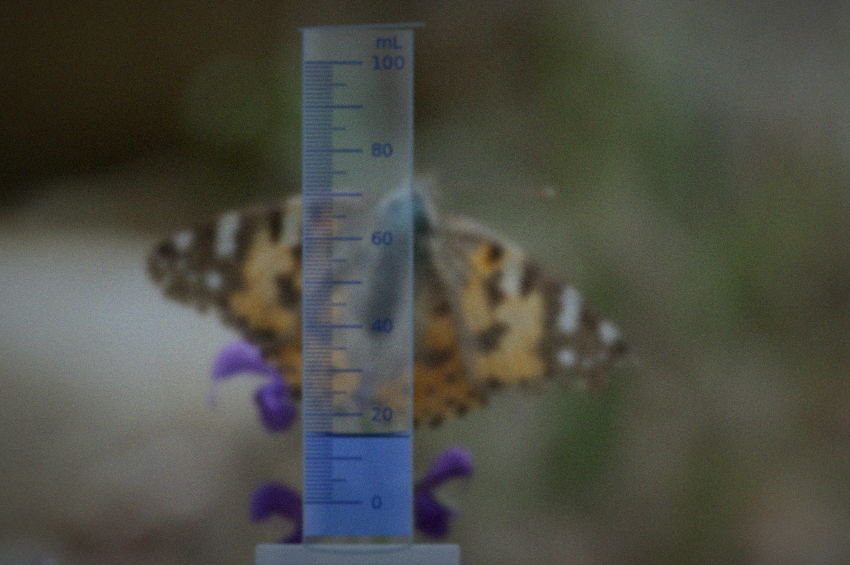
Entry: 15 mL
